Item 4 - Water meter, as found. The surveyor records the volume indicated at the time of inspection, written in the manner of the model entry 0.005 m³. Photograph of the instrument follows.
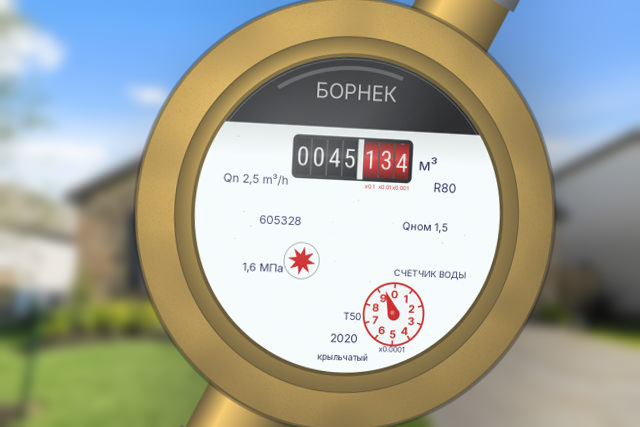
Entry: 45.1339 m³
